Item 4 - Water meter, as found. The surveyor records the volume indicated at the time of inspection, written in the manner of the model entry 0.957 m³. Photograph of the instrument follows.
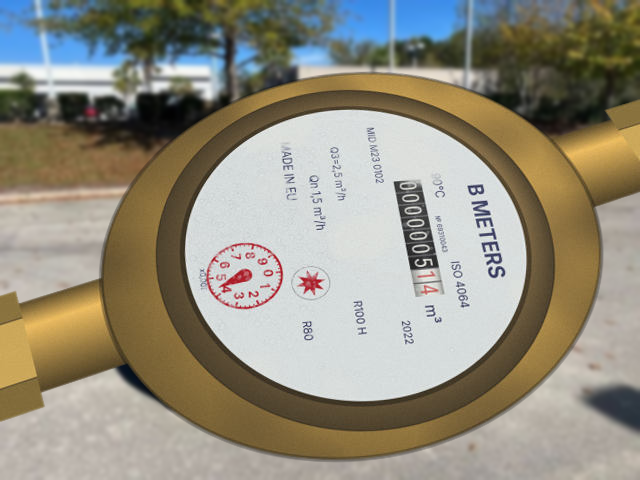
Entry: 5.144 m³
